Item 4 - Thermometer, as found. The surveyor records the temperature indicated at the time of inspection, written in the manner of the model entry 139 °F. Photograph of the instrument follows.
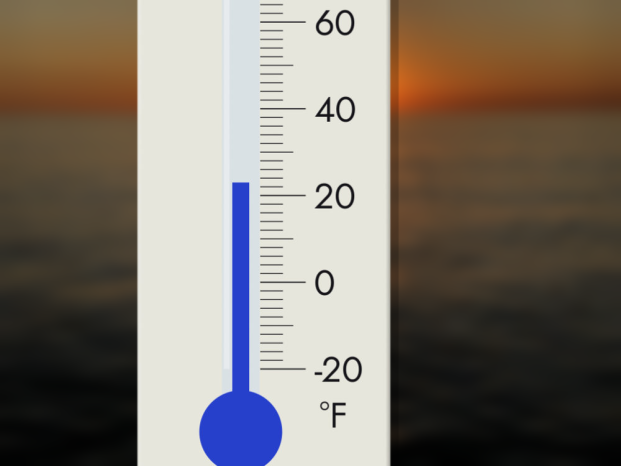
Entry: 23 °F
